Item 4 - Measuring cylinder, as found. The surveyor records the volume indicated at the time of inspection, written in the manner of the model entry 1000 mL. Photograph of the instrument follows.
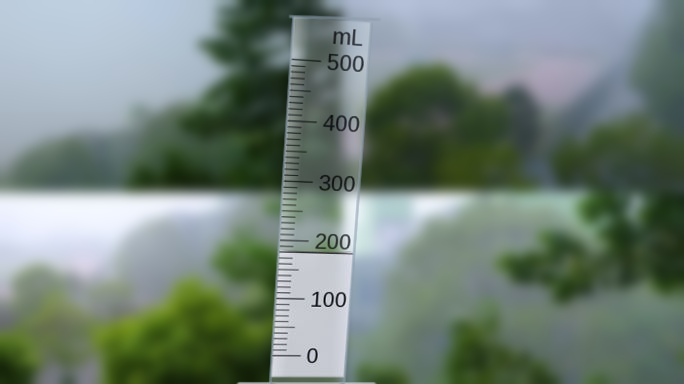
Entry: 180 mL
